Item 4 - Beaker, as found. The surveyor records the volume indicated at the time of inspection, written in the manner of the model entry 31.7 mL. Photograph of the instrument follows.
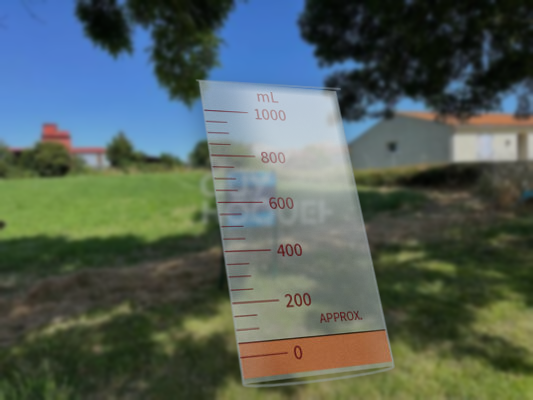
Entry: 50 mL
